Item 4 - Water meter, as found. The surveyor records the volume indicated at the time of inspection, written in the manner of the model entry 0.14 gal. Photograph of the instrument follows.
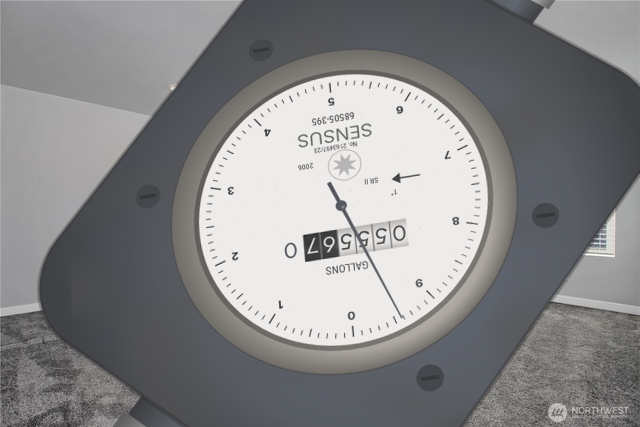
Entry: 555669.4 gal
